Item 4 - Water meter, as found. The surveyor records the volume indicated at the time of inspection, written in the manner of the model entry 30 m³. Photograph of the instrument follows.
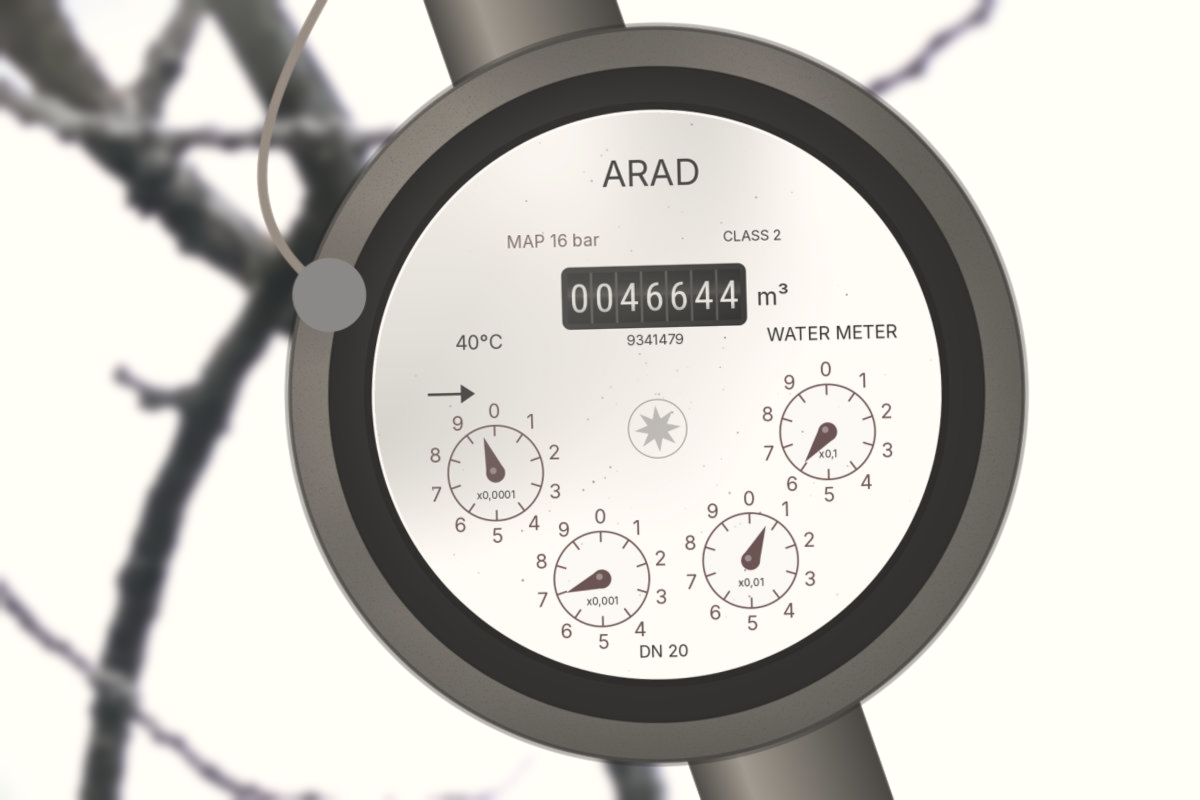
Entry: 46644.6069 m³
